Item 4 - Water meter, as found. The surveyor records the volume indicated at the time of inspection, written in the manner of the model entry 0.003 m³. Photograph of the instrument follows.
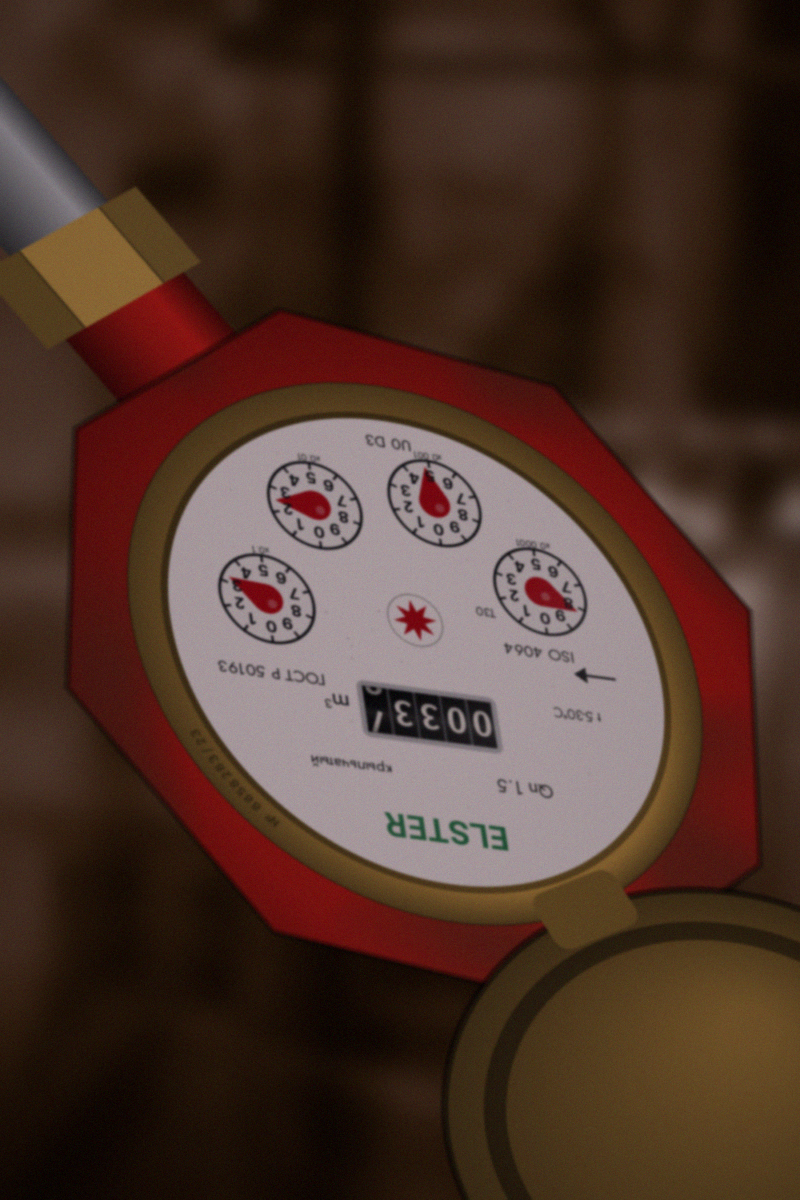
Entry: 337.3248 m³
